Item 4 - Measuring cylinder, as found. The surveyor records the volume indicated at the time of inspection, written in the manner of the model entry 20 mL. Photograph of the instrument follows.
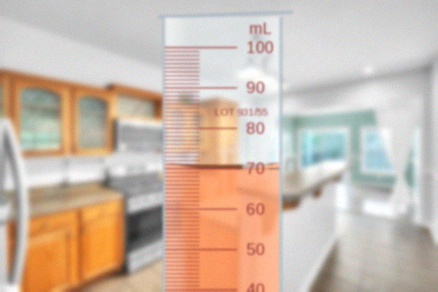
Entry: 70 mL
